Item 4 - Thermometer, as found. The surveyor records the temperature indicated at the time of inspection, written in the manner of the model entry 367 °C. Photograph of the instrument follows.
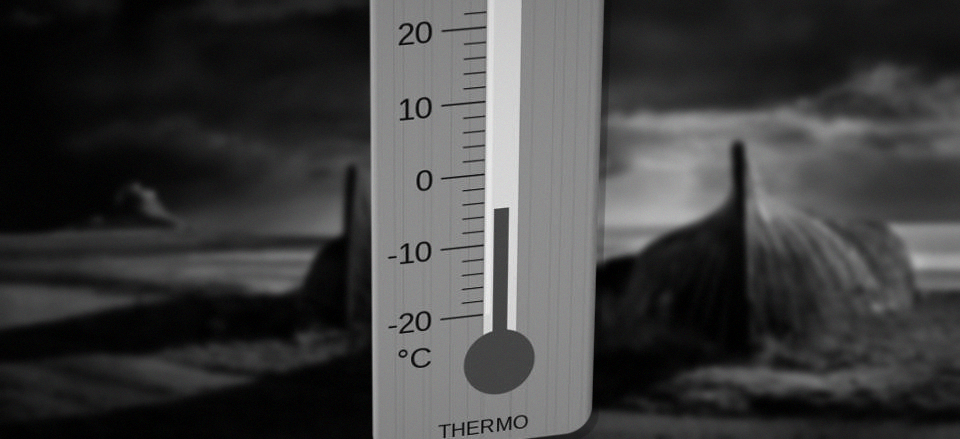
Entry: -5 °C
